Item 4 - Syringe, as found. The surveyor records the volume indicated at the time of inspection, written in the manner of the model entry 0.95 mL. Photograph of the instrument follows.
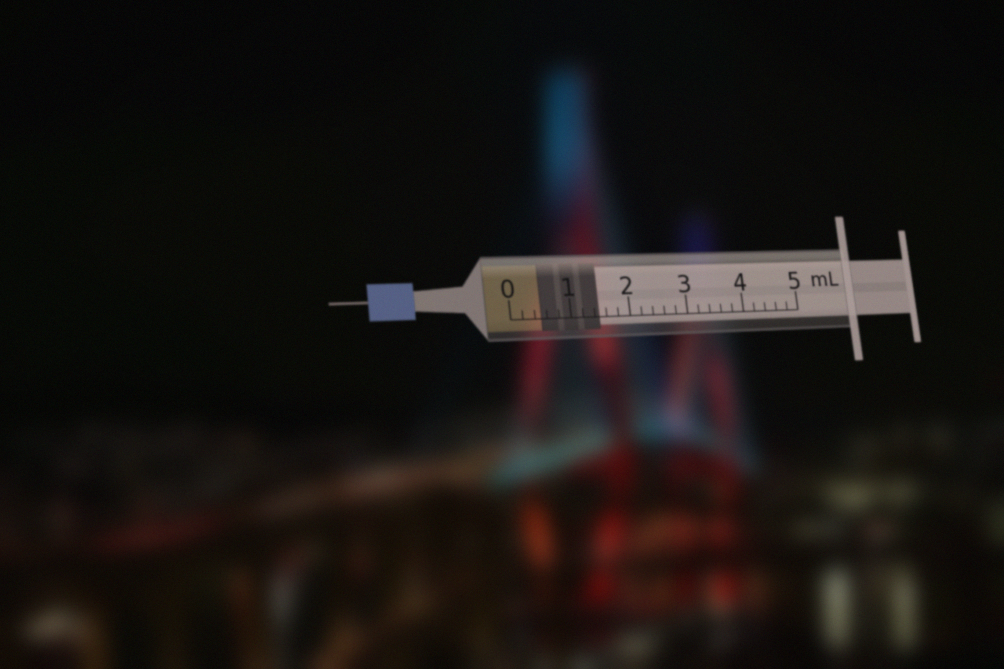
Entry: 0.5 mL
